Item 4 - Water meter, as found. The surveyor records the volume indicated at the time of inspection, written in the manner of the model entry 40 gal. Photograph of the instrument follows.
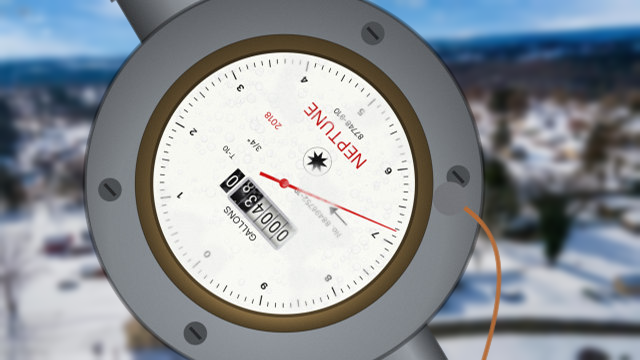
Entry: 4376.8 gal
